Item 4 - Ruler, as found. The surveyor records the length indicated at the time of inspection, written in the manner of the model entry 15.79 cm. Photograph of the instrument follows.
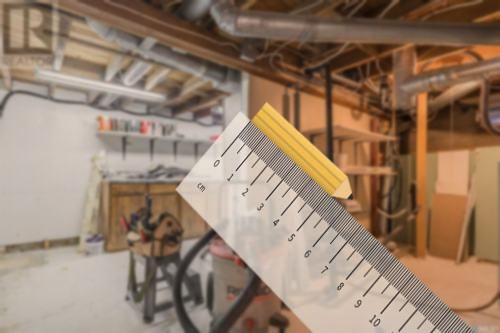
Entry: 6 cm
